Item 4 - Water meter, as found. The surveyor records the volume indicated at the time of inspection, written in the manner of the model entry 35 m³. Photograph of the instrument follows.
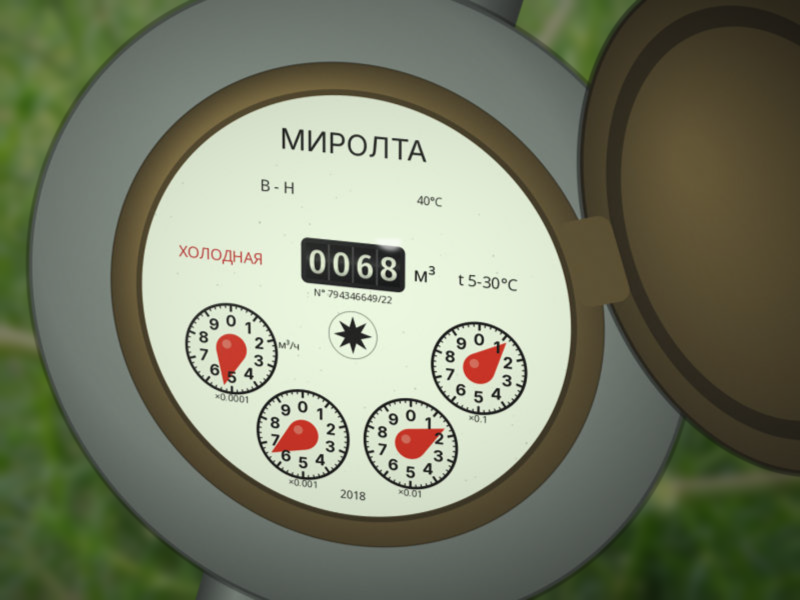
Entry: 68.1165 m³
